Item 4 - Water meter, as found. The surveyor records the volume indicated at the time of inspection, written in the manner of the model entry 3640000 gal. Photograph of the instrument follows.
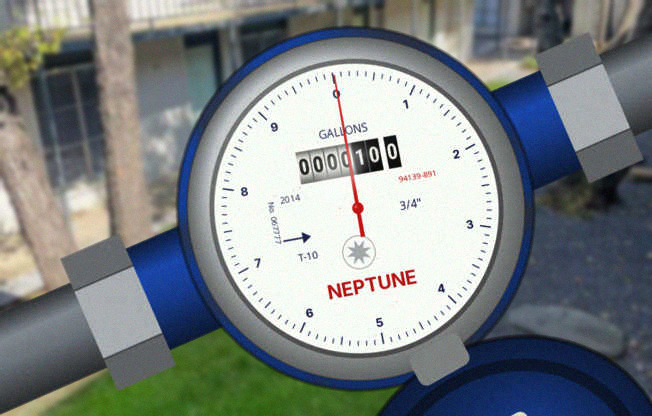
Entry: 100.0 gal
